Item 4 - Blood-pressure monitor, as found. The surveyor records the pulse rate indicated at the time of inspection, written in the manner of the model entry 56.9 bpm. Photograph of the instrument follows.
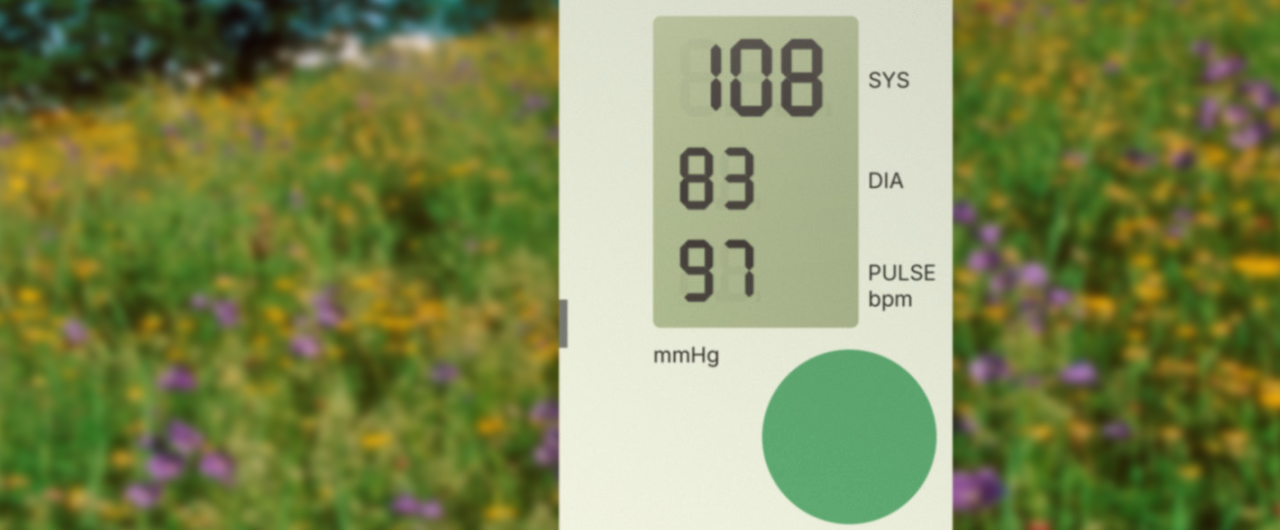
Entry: 97 bpm
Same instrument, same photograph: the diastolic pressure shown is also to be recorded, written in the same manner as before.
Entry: 83 mmHg
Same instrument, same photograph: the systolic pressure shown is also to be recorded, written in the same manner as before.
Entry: 108 mmHg
